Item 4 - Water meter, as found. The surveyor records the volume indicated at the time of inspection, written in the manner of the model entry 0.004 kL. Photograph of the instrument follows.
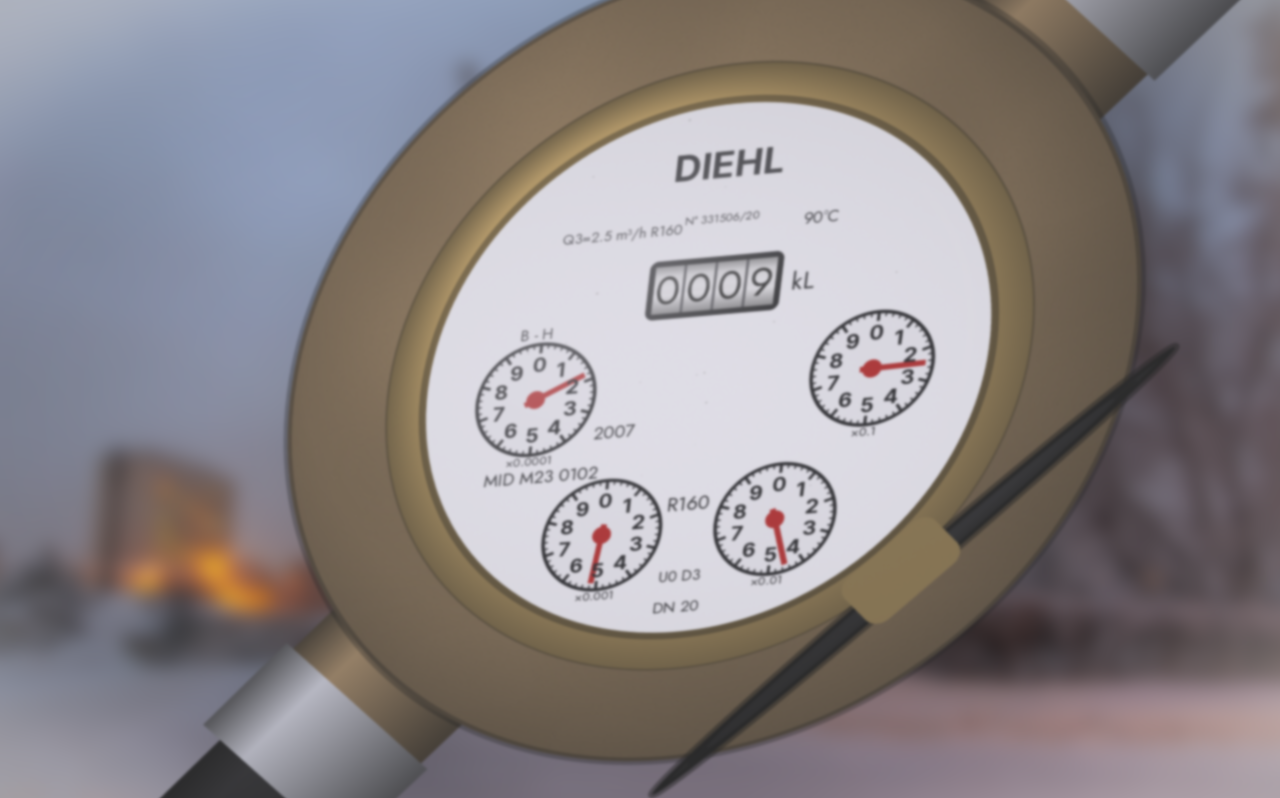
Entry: 9.2451 kL
